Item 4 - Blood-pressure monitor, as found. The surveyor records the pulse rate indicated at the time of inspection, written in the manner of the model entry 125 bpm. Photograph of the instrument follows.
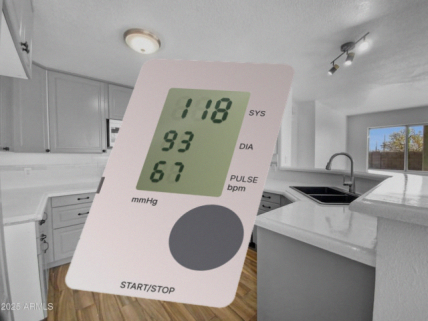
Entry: 67 bpm
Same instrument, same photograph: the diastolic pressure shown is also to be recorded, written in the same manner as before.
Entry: 93 mmHg
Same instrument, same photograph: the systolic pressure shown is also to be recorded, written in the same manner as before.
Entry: 118 mmHg
